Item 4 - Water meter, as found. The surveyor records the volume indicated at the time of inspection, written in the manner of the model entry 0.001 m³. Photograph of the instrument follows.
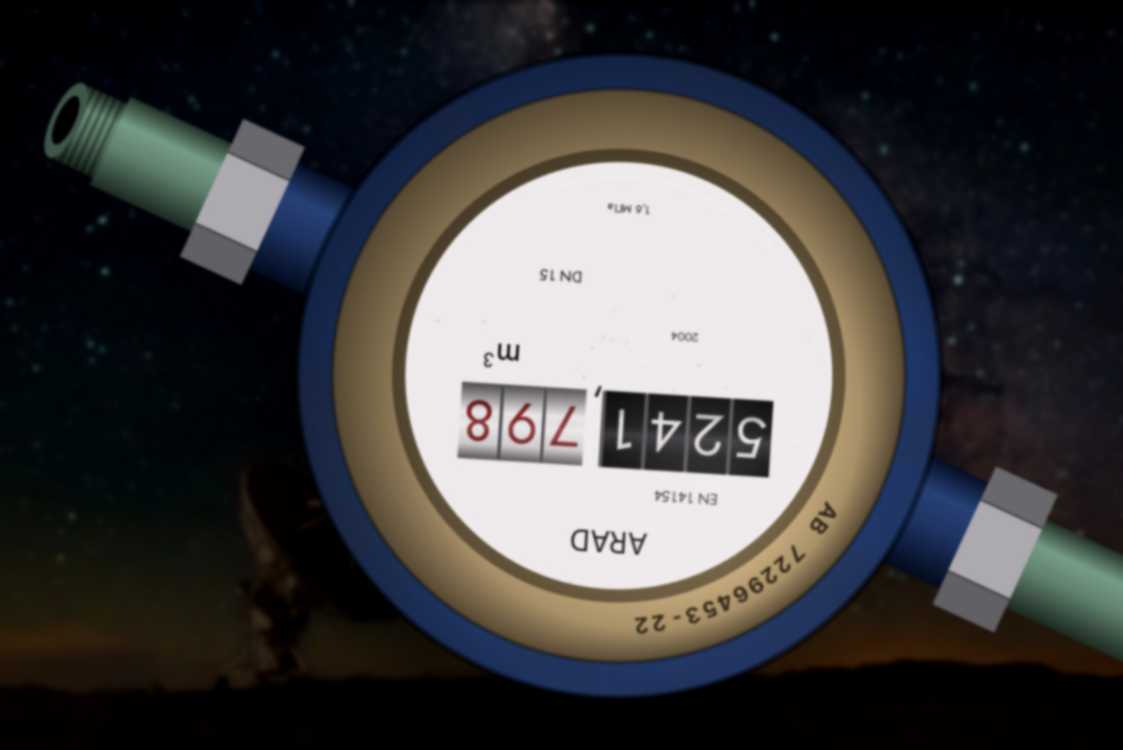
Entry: 5241.798 m³
